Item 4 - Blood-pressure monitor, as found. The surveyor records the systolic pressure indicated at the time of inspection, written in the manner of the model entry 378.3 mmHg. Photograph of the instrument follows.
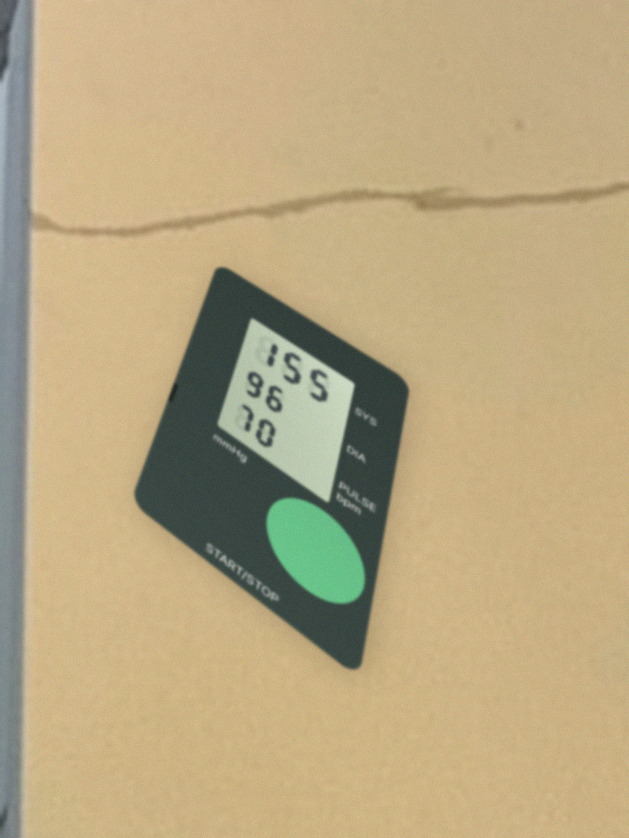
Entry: 155 mmHg
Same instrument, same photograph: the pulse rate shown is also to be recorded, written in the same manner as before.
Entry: 70 bpm
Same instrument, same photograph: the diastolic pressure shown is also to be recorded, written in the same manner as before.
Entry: 96 mmHg
